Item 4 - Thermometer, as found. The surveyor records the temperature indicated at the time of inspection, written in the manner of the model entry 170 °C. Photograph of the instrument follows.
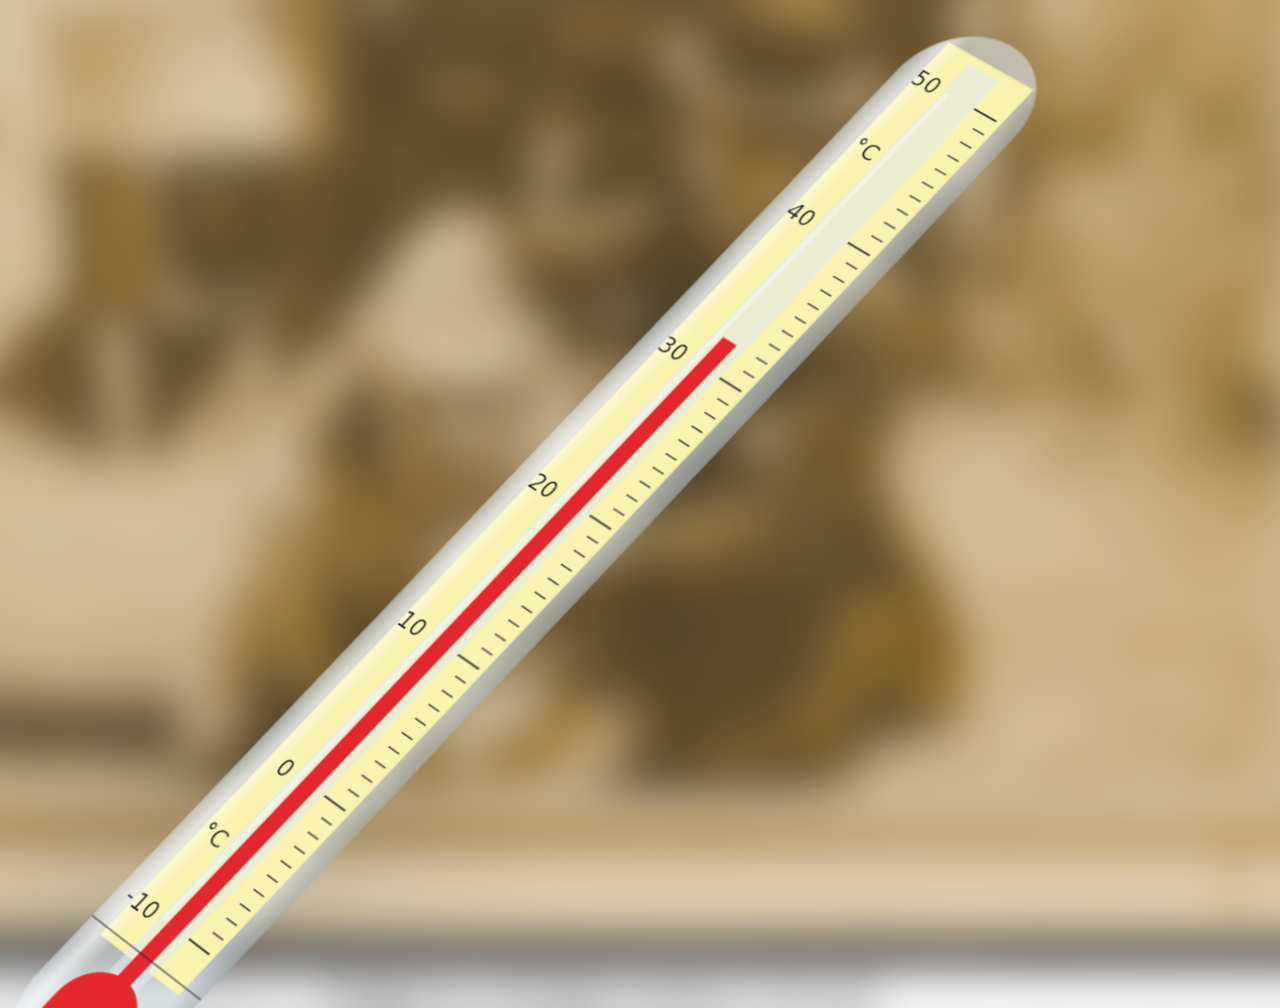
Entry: 32 °C
